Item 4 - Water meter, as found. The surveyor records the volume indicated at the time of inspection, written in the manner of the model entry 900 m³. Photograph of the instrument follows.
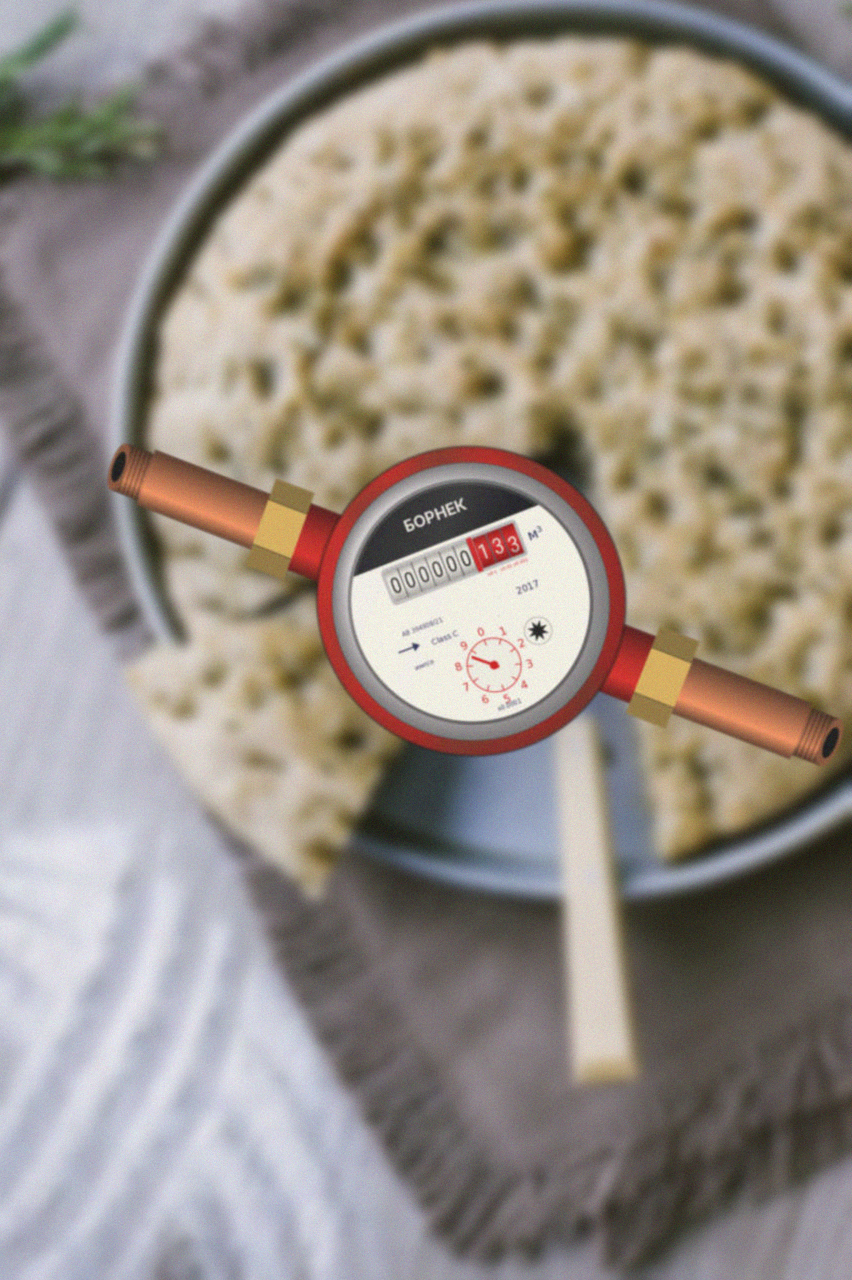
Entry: 0.1328 m³
